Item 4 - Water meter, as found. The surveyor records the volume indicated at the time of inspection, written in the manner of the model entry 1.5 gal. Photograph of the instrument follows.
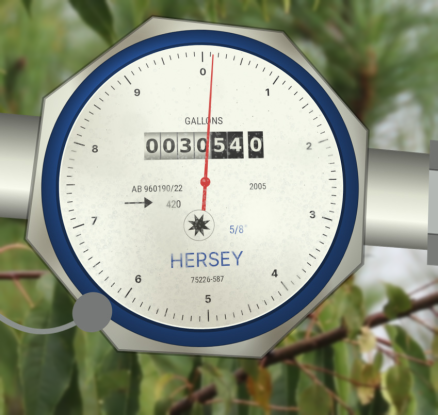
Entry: 30540.1 gal
